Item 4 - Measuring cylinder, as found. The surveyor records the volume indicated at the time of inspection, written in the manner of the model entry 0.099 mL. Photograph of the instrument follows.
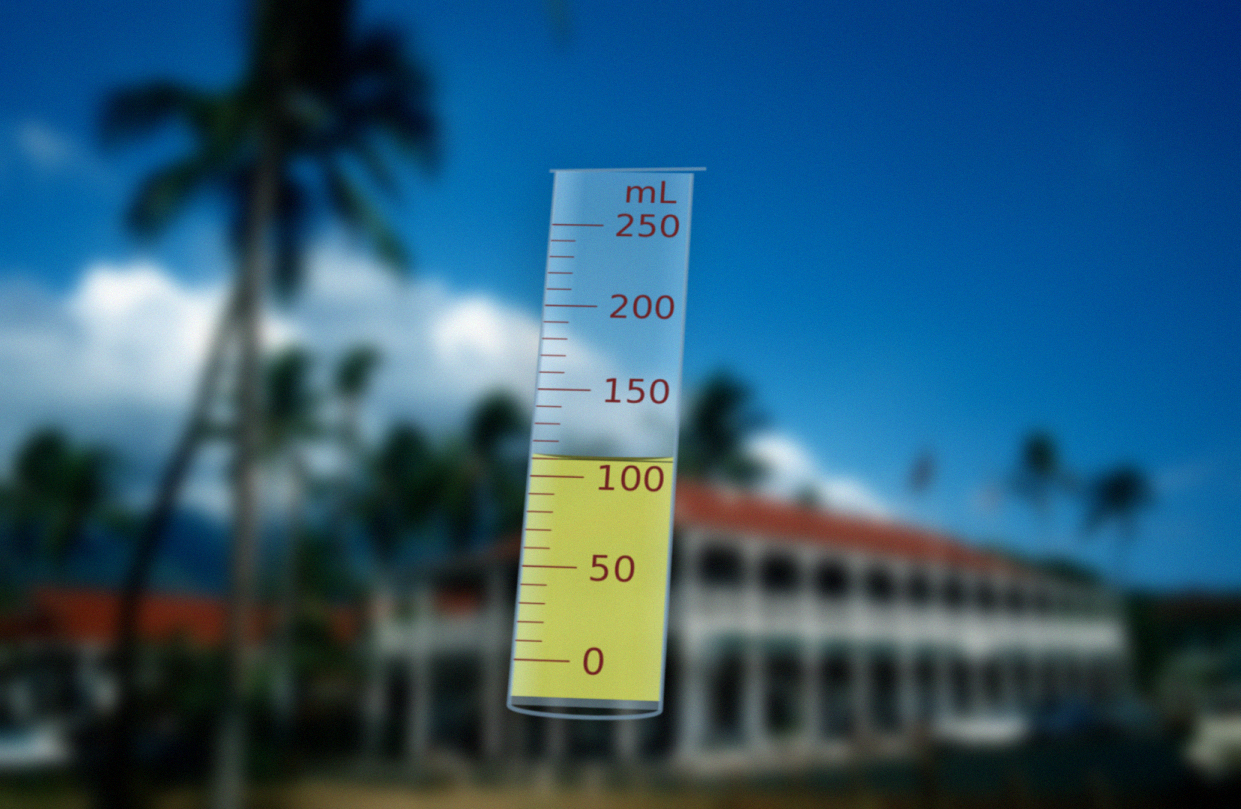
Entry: 110 mL
